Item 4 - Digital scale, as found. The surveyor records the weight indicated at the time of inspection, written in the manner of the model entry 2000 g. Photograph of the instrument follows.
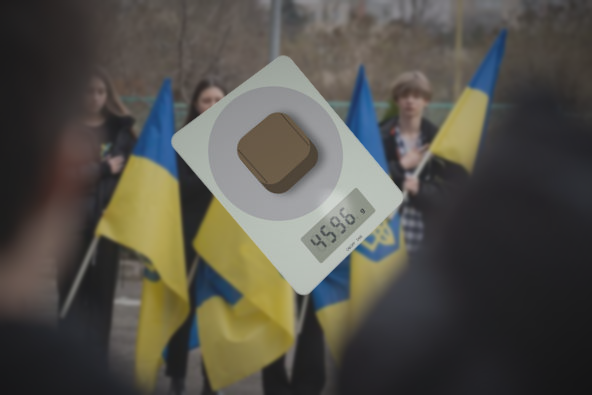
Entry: 4596 g
